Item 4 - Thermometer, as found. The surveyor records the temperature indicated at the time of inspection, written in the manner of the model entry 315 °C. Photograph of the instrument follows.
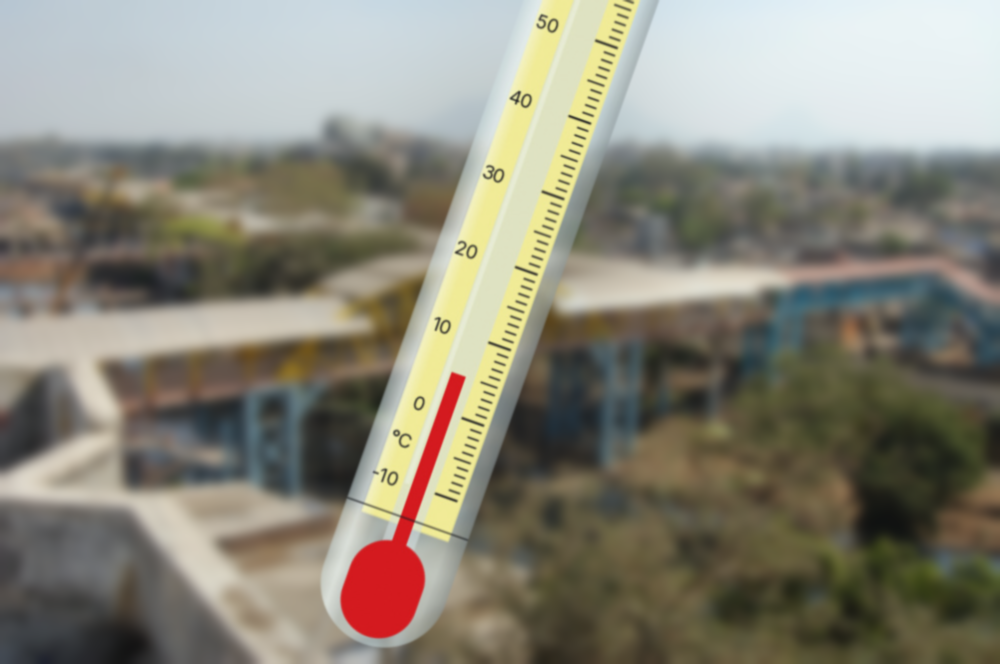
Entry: 5 °C
